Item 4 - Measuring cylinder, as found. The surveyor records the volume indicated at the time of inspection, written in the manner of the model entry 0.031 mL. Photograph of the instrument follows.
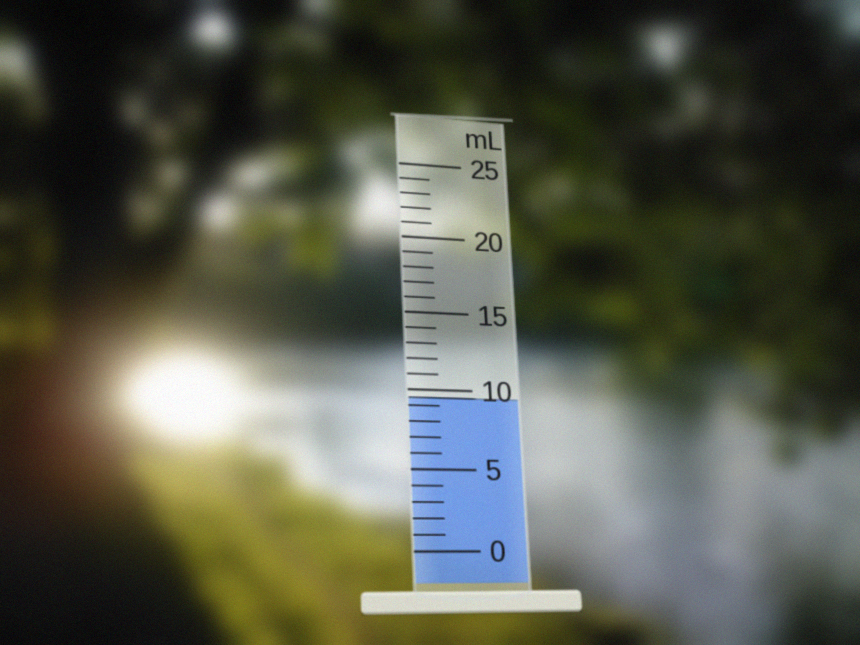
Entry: 9.5 mL
